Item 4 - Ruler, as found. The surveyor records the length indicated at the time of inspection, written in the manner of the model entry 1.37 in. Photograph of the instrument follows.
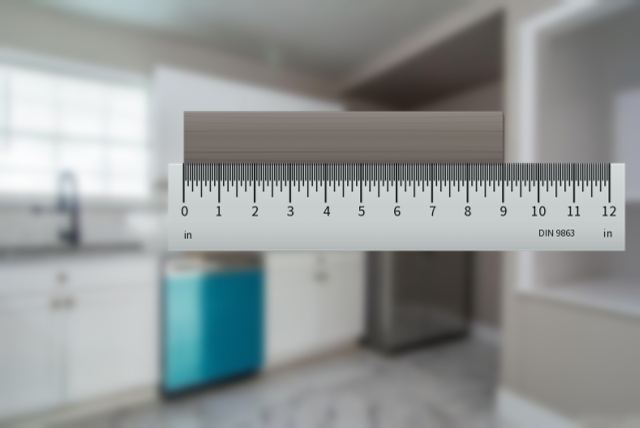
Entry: 9 in
